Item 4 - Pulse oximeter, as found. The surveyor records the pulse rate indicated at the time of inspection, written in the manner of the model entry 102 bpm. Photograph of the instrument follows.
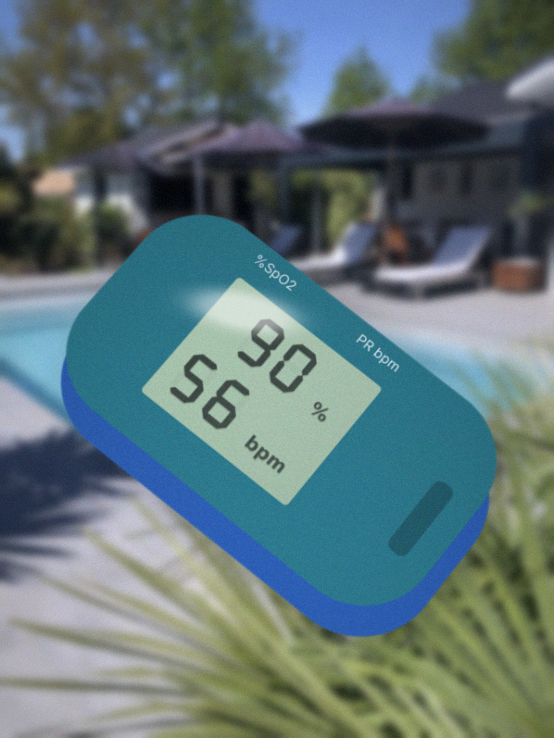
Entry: 56 bpm
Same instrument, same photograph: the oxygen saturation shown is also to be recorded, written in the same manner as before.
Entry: 90 %
